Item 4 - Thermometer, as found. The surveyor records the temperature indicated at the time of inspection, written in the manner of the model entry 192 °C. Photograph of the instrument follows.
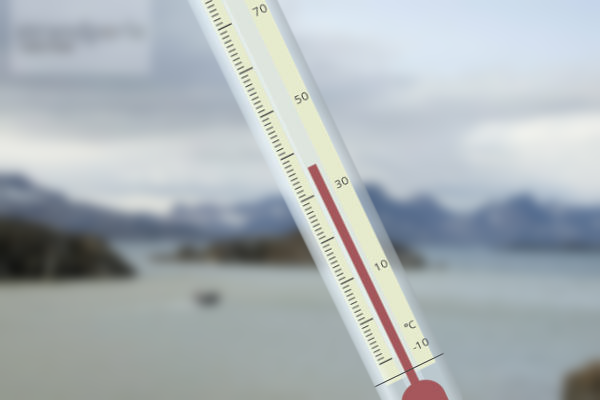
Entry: 36 °C
